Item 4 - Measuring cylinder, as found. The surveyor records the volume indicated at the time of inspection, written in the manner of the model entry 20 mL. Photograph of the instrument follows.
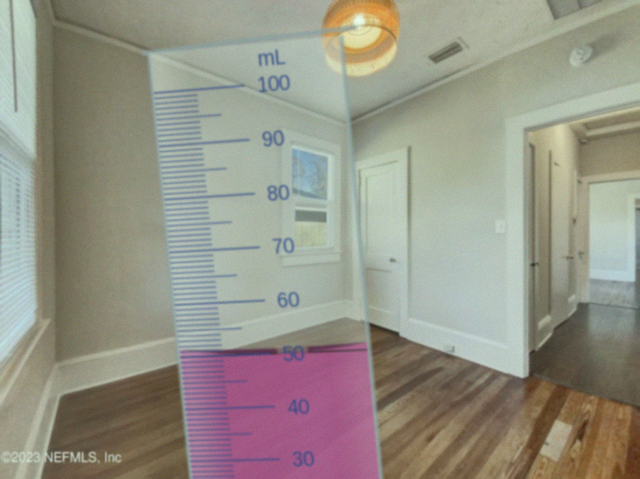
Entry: 50 mL
